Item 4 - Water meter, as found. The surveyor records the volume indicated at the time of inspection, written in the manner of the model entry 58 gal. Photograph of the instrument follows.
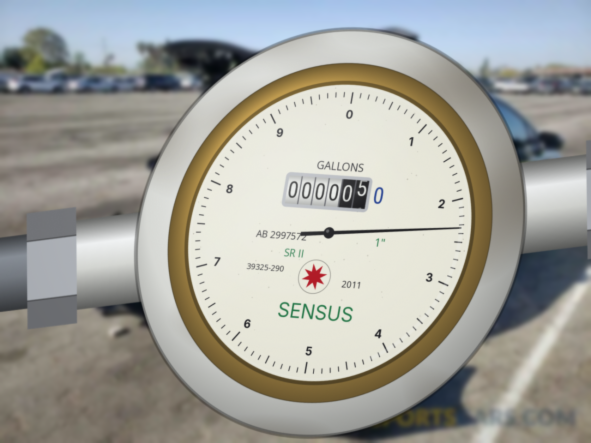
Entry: 52.3 gal
